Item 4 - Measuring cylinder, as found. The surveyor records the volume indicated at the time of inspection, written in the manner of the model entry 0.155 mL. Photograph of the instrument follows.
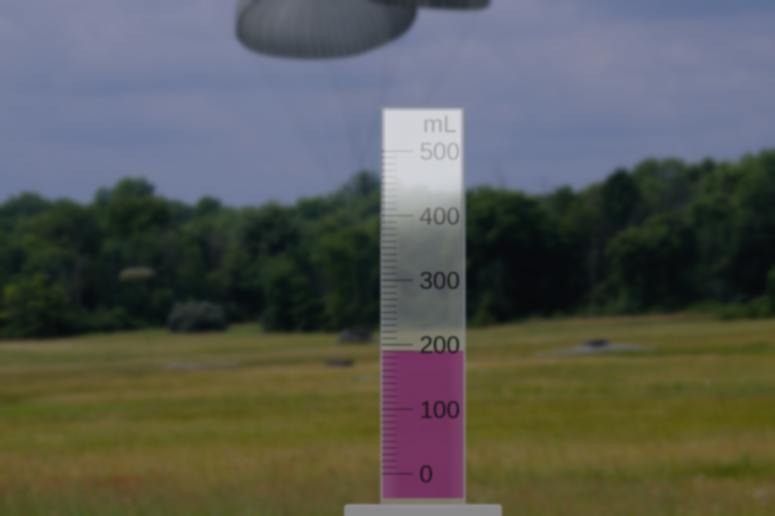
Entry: 190 mL
